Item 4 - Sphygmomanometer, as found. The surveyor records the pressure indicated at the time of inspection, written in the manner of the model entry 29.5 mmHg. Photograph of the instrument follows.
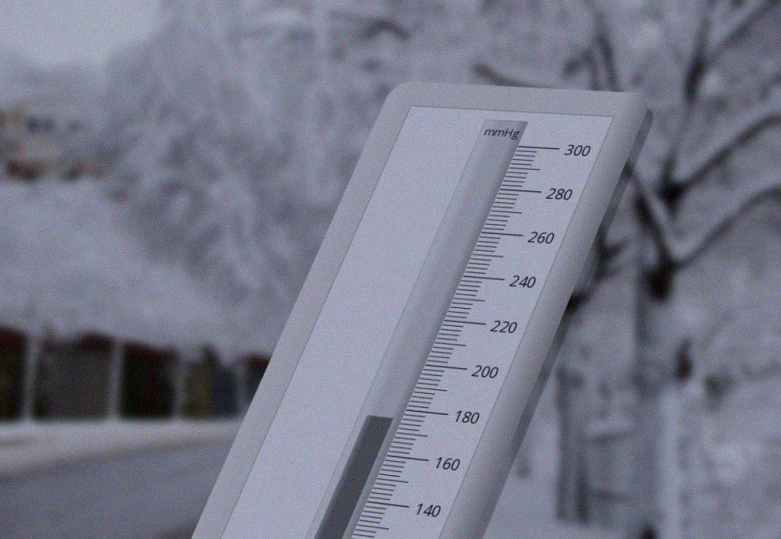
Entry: 176 mmHg
